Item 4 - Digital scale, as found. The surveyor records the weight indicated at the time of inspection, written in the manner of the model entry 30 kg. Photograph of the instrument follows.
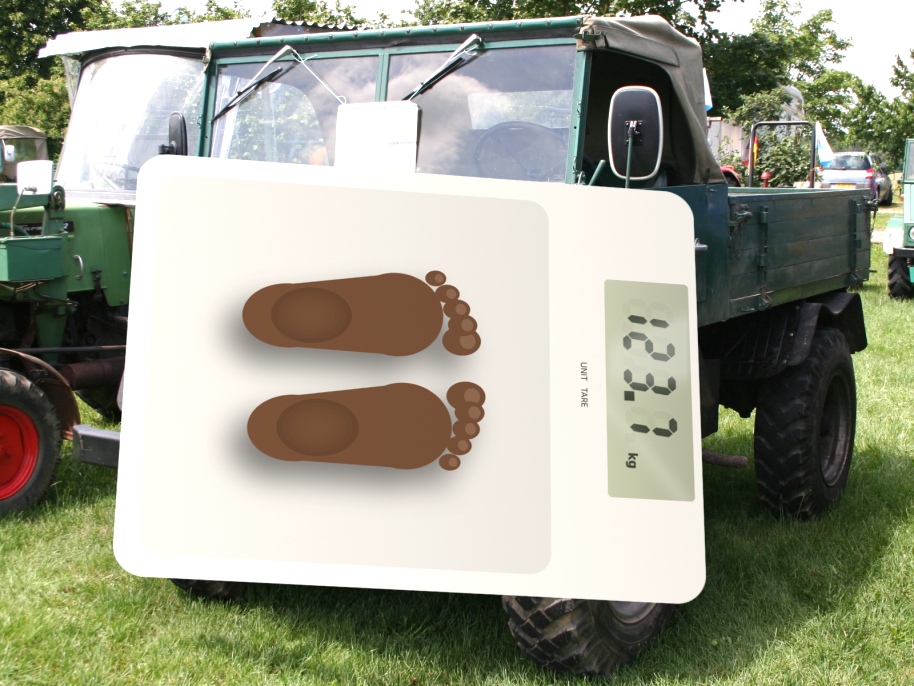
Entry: 123.7 kg
